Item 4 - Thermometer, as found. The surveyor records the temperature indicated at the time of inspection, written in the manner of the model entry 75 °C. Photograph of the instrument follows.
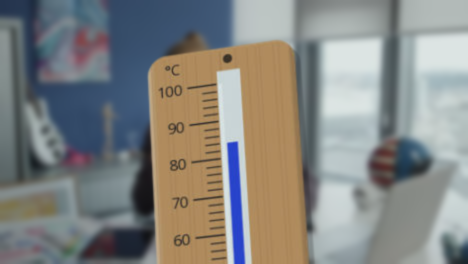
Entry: 84 °C
